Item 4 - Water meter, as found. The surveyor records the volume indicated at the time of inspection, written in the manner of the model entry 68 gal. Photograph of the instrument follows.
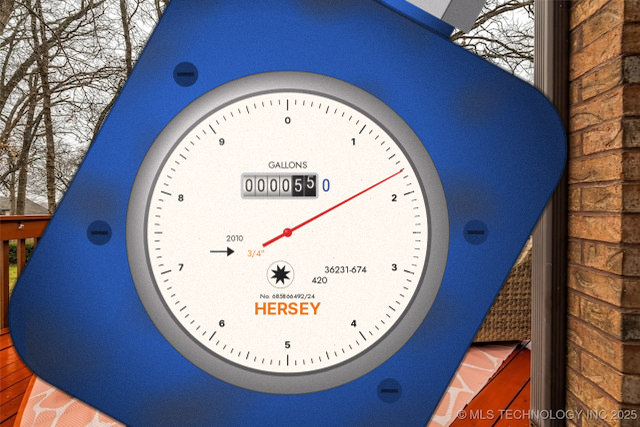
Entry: 551.7 gal
